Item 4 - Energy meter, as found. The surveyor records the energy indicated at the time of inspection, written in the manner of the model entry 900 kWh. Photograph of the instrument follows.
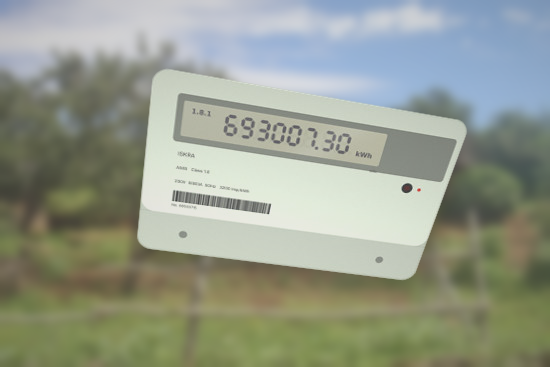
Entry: 693007.30 kWh
